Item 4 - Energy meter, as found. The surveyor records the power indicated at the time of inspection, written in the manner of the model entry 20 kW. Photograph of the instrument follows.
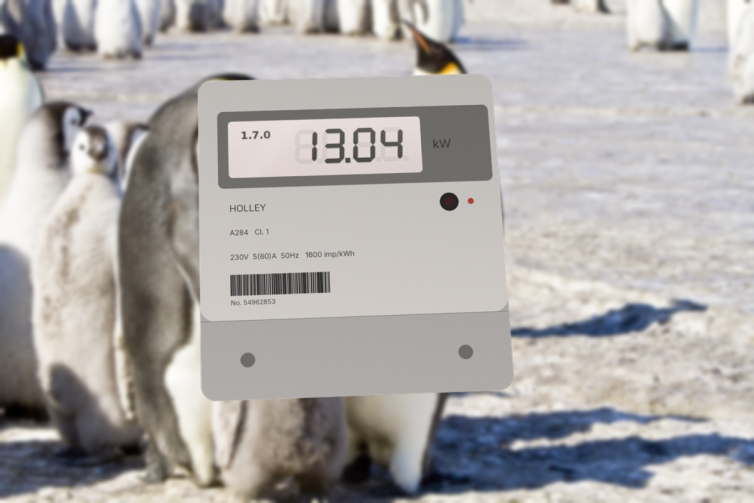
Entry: 13.04 kW
